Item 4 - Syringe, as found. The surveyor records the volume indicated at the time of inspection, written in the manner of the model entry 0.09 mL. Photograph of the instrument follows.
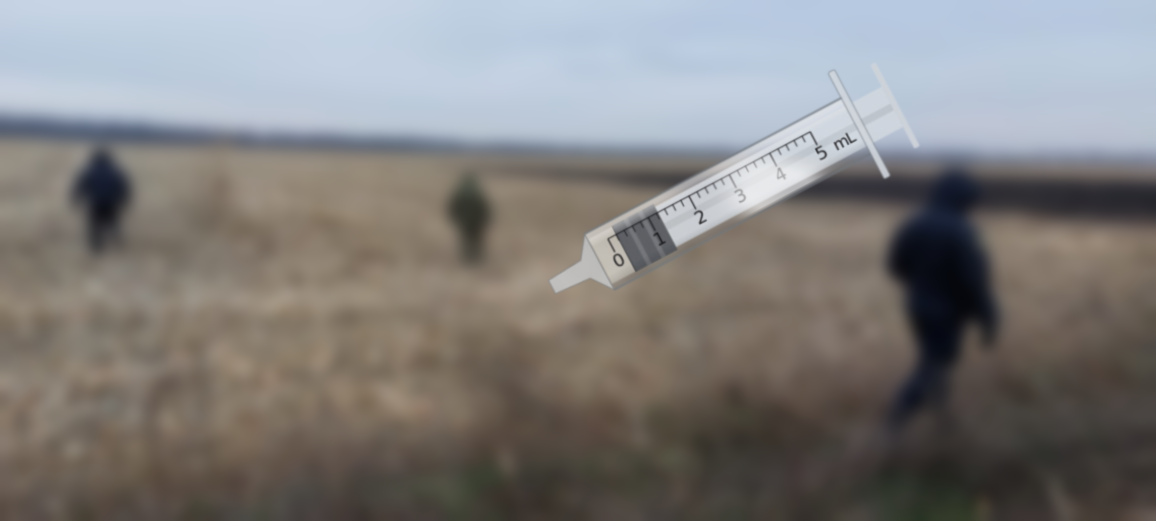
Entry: 0.2 mL
